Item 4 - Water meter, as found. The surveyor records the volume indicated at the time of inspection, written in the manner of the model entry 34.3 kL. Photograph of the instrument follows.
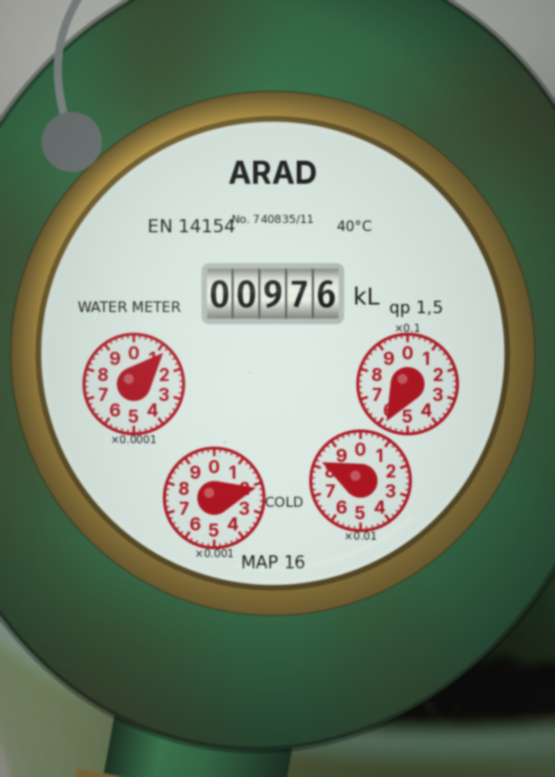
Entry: 976.5821 kL
